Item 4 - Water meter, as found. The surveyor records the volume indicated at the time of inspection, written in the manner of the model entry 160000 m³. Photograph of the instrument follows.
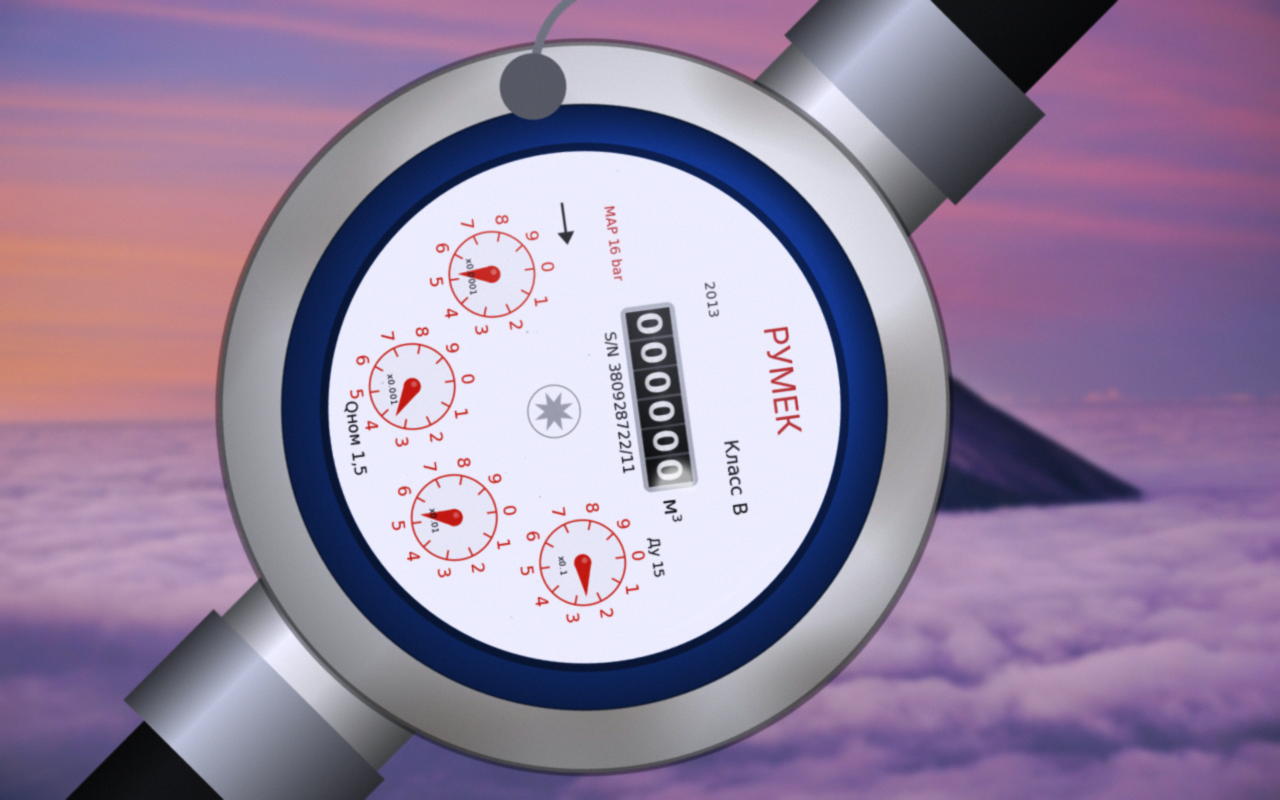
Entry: 0.2535 m³
